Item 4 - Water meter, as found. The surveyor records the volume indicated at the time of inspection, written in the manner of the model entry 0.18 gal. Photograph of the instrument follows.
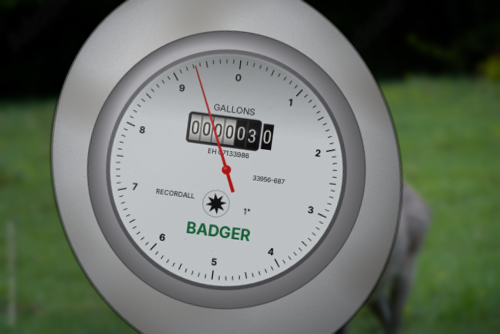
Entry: 29.3 gal
